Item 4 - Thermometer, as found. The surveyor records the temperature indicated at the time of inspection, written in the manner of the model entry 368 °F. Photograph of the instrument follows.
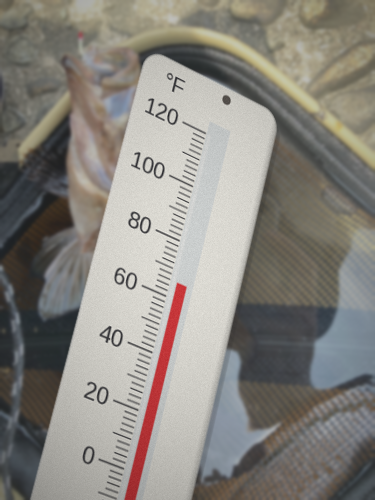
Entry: 66 °F
